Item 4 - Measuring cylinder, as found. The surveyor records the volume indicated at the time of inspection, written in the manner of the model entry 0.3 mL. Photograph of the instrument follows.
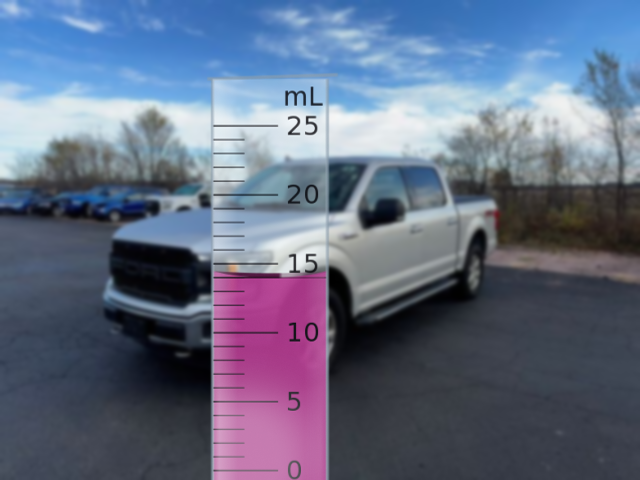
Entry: 14 mL
